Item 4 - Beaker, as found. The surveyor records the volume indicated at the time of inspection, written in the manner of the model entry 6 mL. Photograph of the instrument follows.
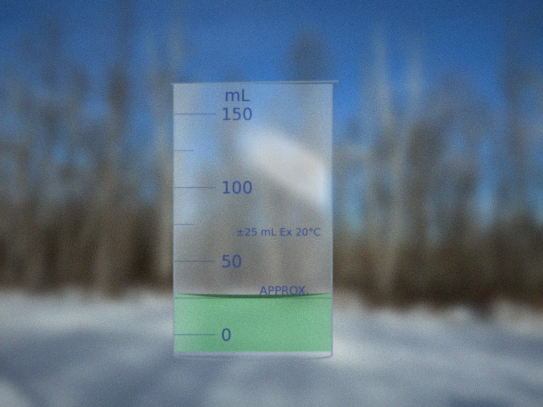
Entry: 25 mL
